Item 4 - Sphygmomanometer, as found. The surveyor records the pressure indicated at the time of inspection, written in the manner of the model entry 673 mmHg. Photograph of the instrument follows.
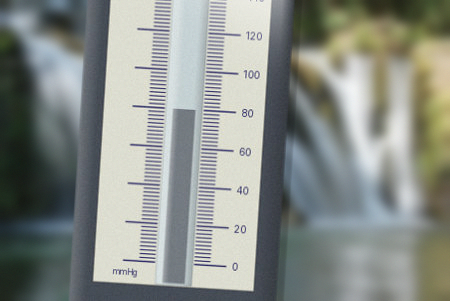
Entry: 80 mmHg
